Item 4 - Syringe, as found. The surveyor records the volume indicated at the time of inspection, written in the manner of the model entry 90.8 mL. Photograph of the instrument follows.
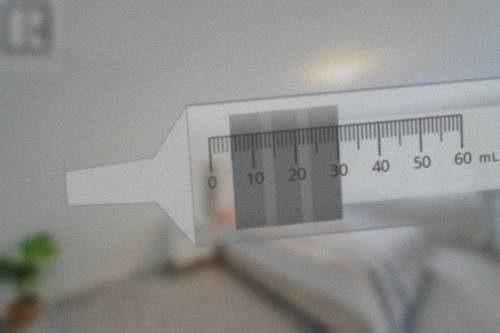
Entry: 5 mL
